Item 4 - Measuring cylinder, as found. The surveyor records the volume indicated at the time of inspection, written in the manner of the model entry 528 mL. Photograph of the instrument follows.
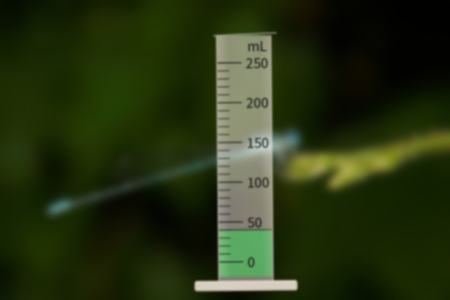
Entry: 40 mL
